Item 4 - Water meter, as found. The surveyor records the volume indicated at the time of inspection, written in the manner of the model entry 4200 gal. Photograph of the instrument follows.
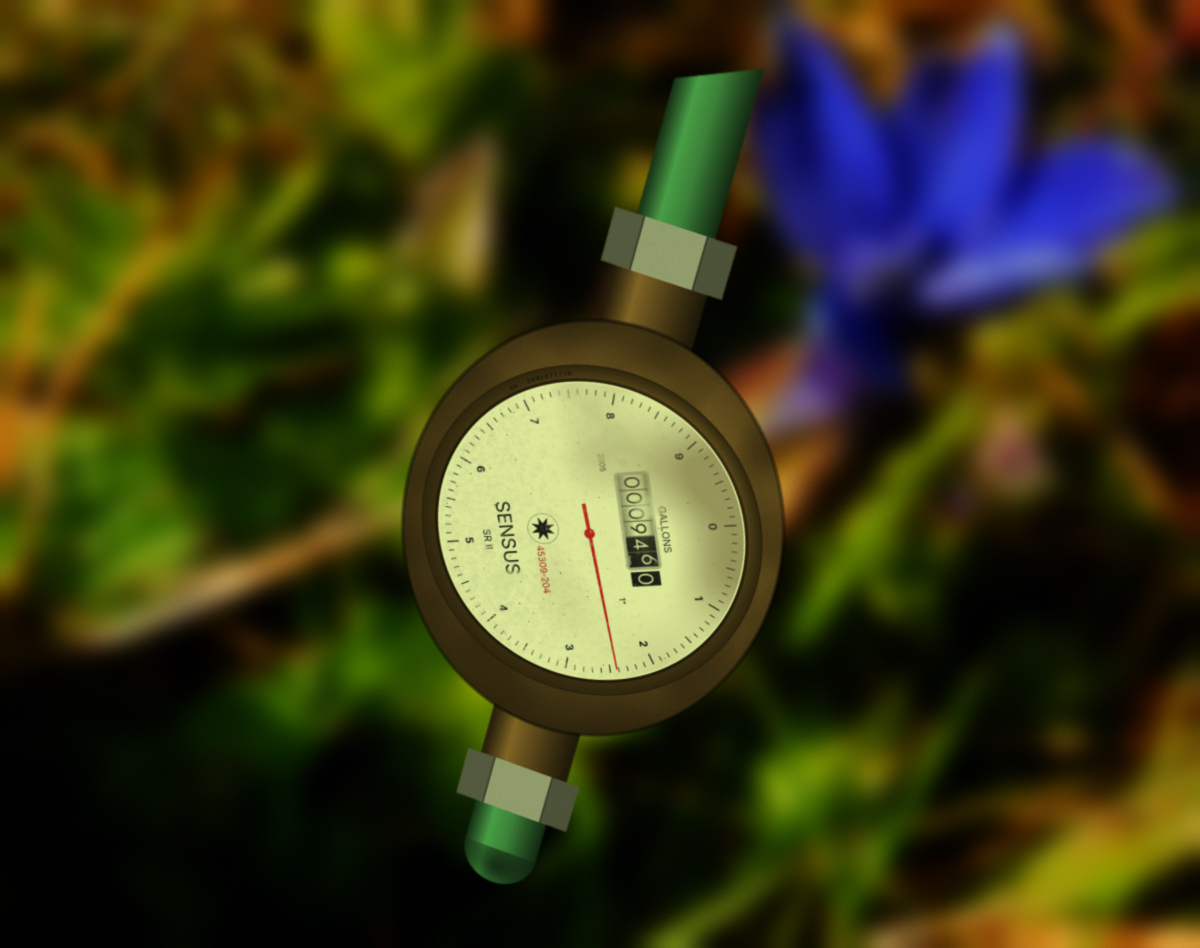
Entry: 9462.4 gal
